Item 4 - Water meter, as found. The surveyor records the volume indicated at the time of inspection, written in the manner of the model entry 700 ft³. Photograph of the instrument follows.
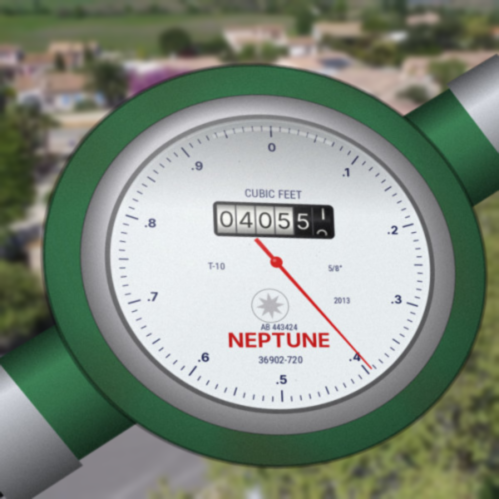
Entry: 40551.39 ft³
